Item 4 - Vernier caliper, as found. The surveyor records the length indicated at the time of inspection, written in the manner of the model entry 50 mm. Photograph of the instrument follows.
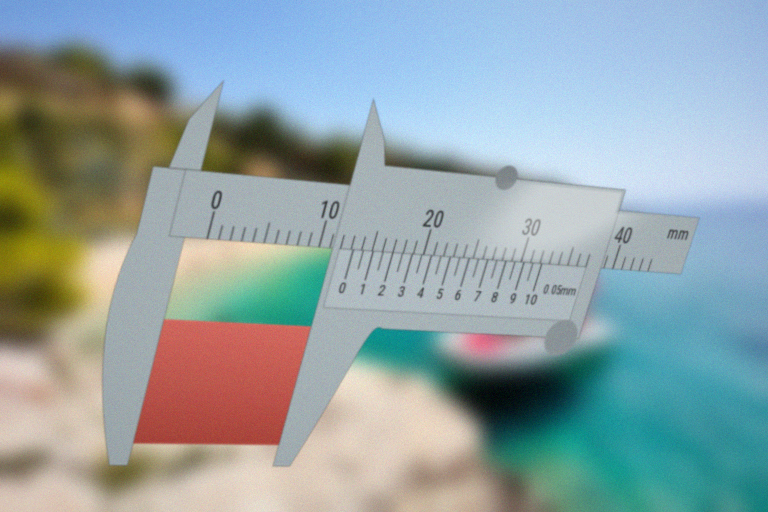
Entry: 13.2 mm
